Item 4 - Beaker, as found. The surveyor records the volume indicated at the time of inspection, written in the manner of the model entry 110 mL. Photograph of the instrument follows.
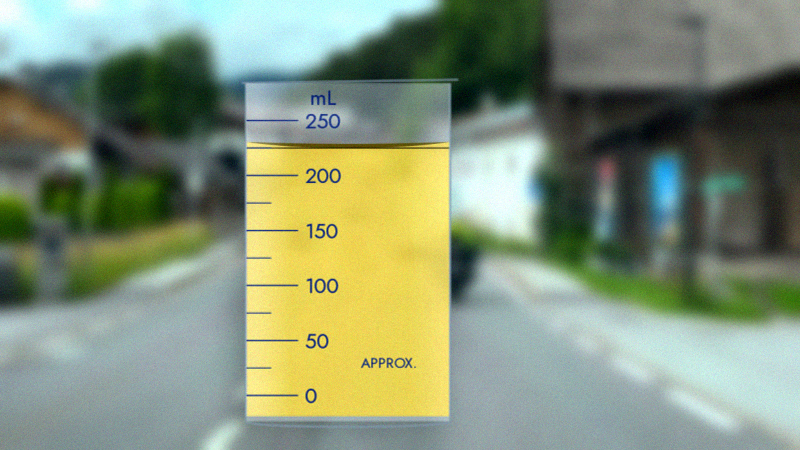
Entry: 225 mL
